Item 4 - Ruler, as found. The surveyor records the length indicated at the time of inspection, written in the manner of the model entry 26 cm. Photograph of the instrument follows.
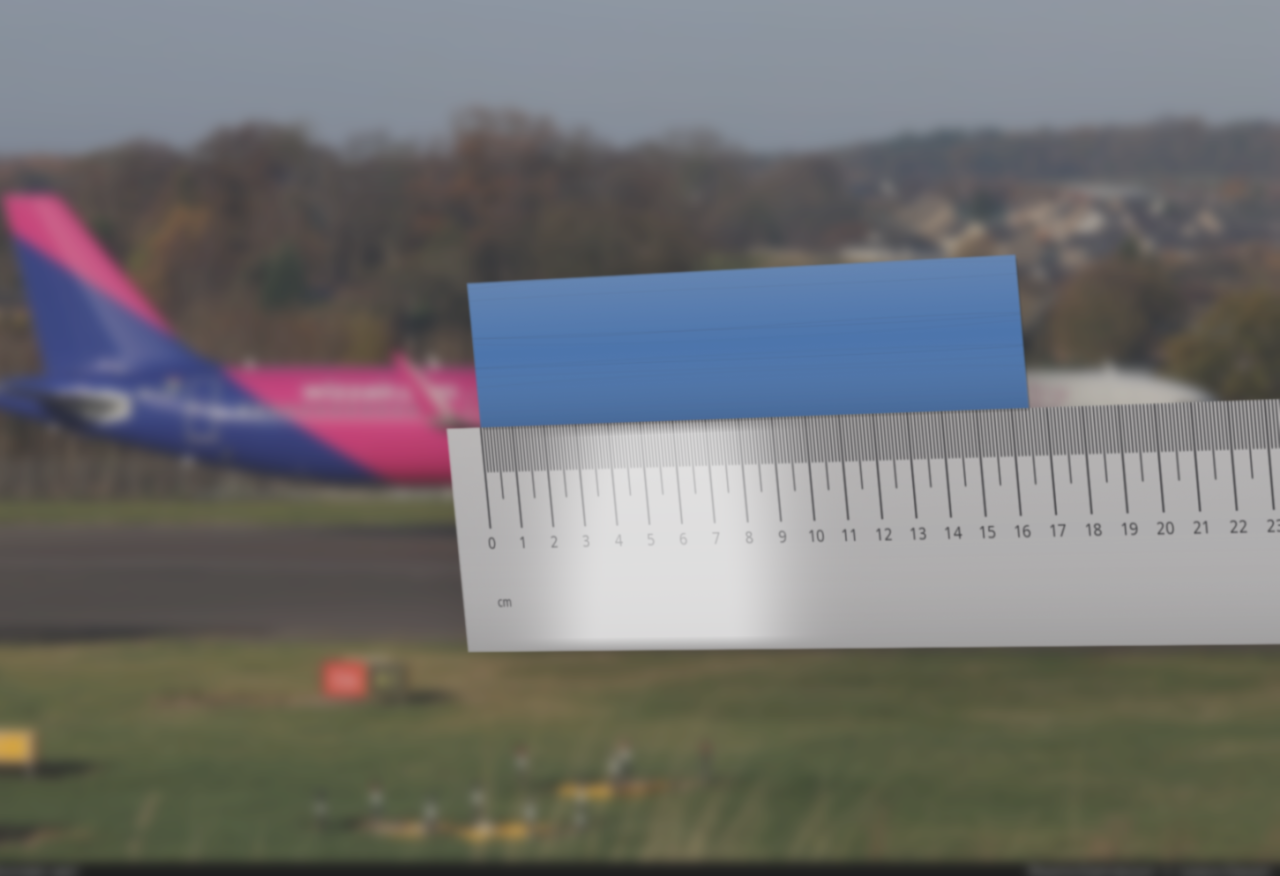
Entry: 16.5 cm
